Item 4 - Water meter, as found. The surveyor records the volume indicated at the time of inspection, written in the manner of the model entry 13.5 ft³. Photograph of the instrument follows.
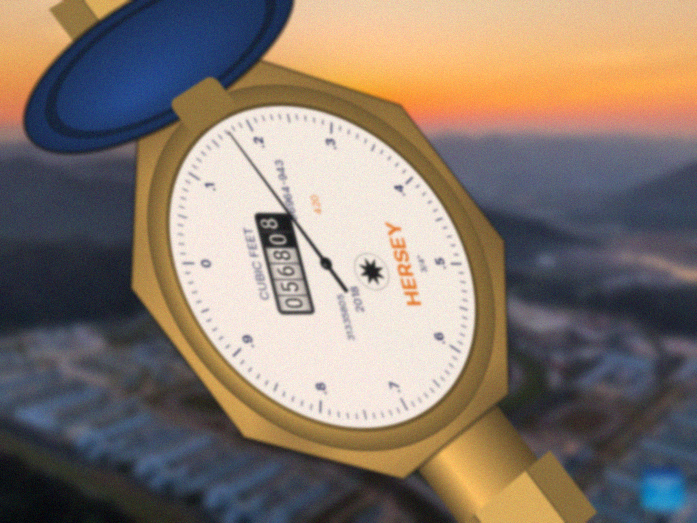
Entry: 56808.17 ft³
